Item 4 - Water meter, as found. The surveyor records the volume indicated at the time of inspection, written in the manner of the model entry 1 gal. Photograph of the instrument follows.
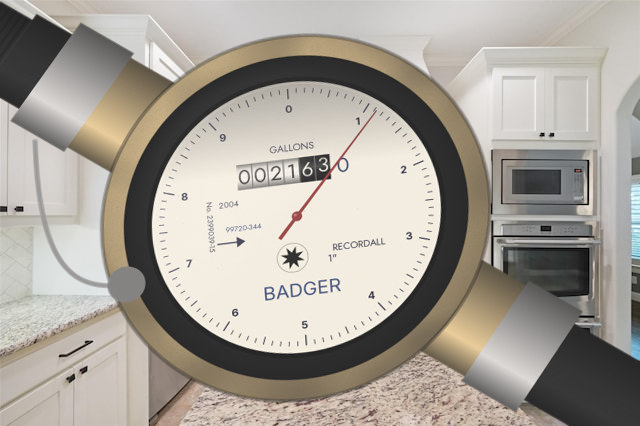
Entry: 21631.1 gal
